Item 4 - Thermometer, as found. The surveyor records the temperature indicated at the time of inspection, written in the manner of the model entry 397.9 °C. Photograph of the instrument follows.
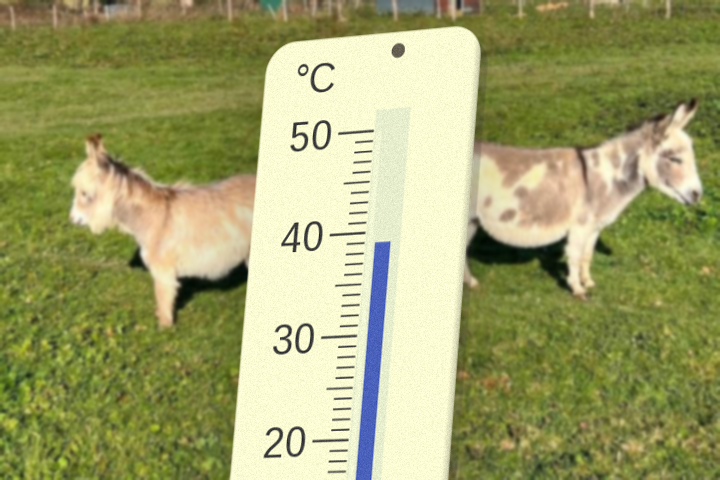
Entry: 39 °C
